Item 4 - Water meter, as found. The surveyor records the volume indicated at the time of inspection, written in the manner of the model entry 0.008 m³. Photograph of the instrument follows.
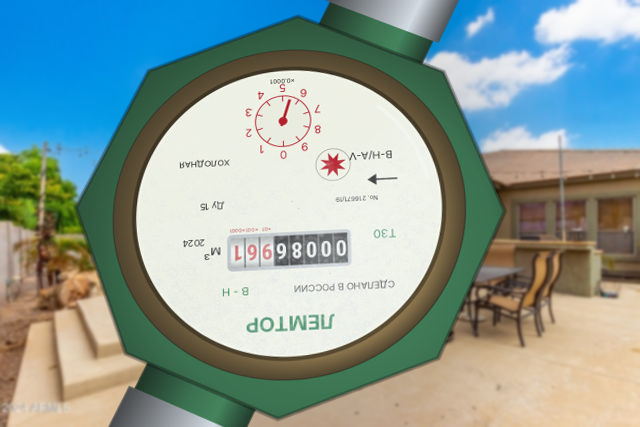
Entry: 86.9615 m³
